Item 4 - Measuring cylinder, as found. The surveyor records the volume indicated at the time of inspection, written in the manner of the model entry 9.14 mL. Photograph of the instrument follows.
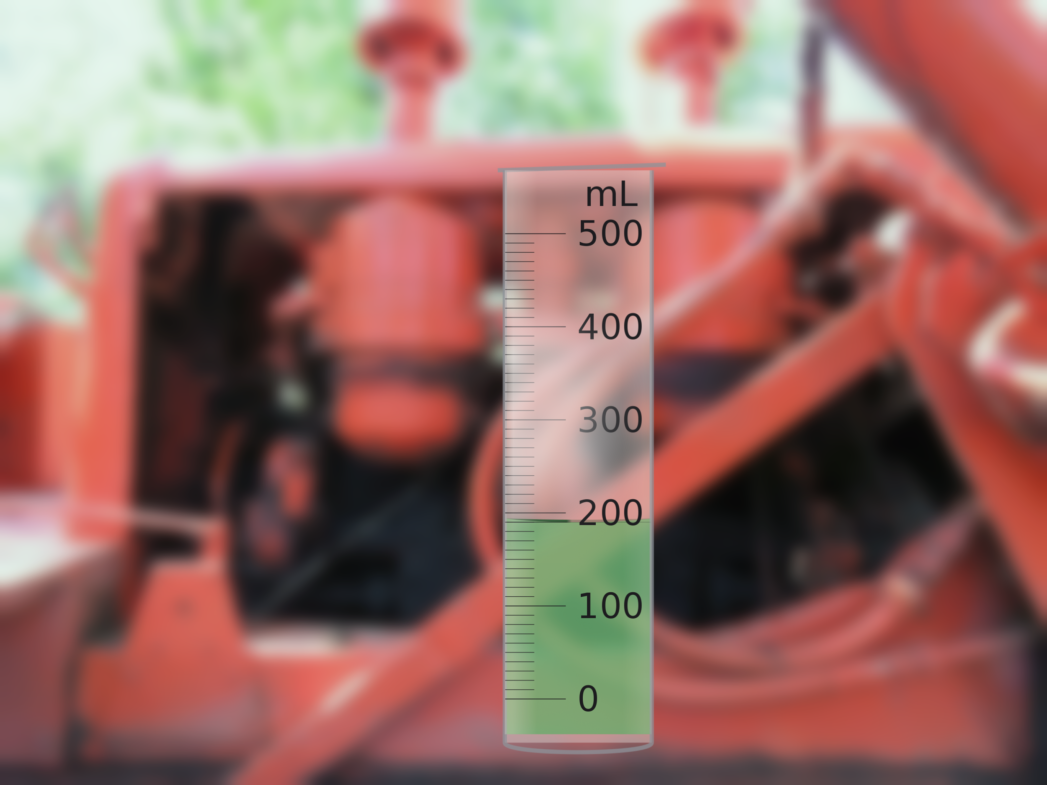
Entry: 190 mL
